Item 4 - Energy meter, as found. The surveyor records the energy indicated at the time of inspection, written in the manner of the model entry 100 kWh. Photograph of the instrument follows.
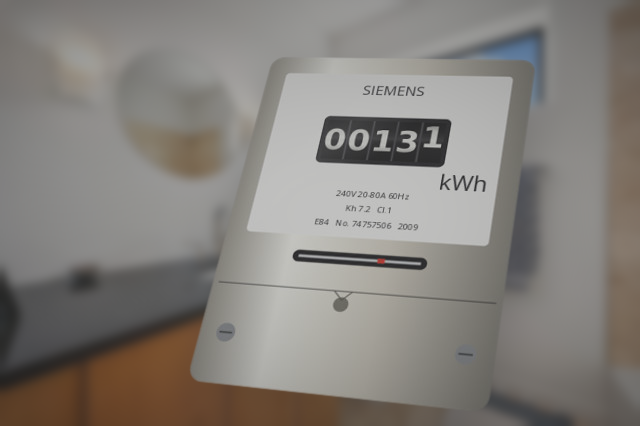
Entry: 131 kWh
